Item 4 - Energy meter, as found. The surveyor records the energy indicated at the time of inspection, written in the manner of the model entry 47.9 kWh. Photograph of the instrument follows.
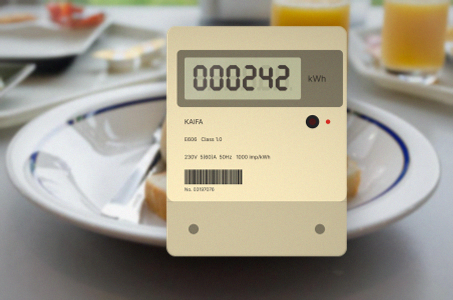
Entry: 242 kWh
